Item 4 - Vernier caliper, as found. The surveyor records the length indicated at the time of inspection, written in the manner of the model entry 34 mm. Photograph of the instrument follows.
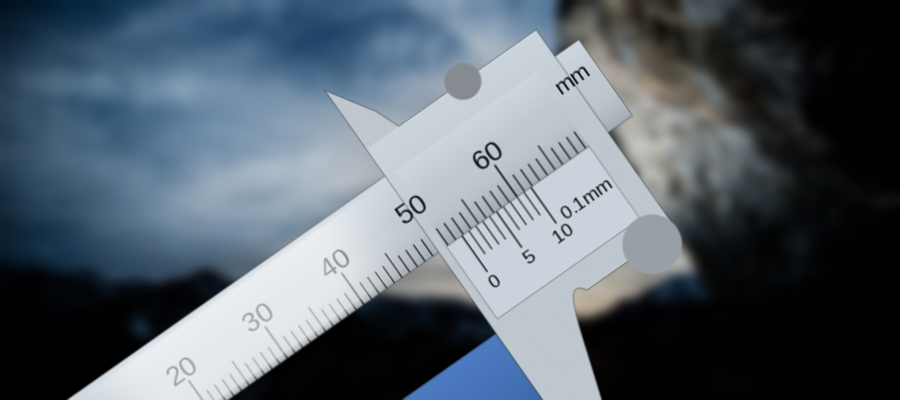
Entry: 52.8 mm
